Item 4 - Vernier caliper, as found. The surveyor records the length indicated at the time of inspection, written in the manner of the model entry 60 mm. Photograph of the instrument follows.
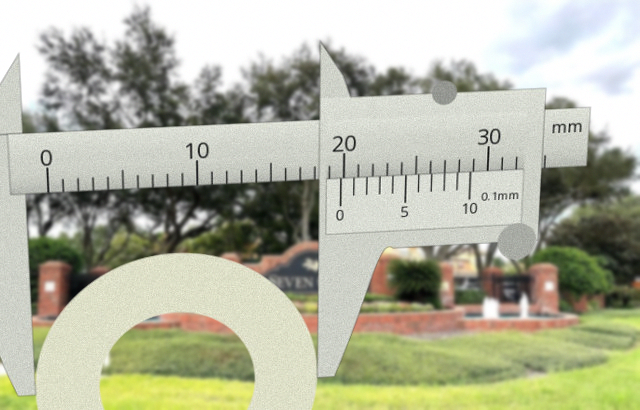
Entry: 19.8 mm
